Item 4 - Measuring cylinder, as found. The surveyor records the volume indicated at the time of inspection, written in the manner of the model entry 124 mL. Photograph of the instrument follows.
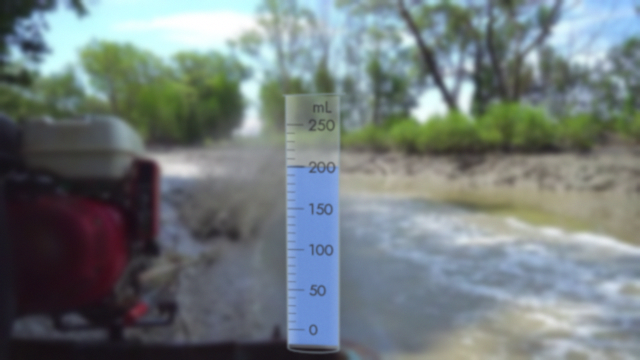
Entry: 200 mL
